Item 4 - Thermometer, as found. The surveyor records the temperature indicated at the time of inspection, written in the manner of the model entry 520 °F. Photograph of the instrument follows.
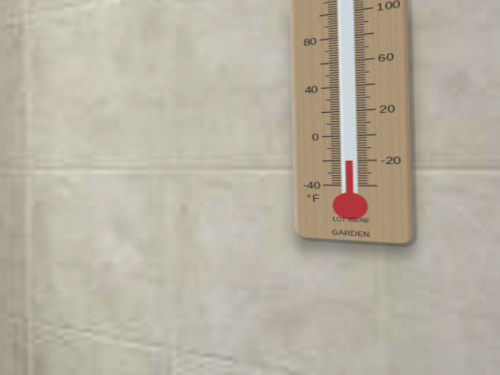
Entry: -20 °F
